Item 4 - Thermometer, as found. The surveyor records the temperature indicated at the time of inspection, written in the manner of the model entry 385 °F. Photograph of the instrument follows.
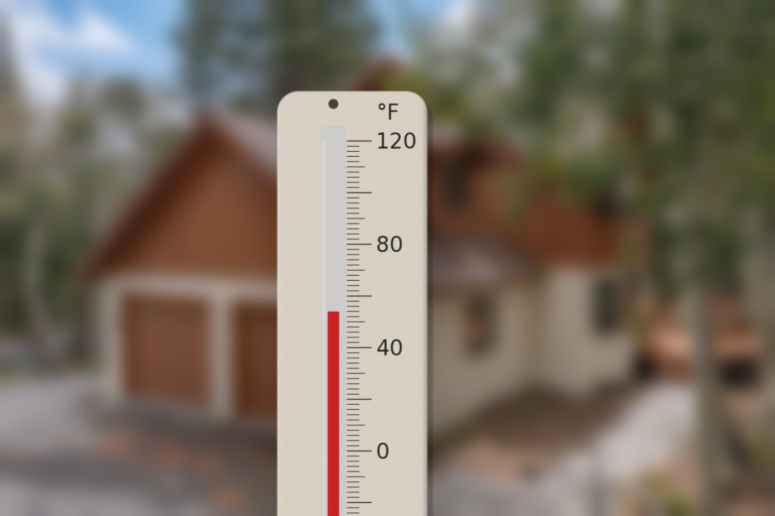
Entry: 54 °F
